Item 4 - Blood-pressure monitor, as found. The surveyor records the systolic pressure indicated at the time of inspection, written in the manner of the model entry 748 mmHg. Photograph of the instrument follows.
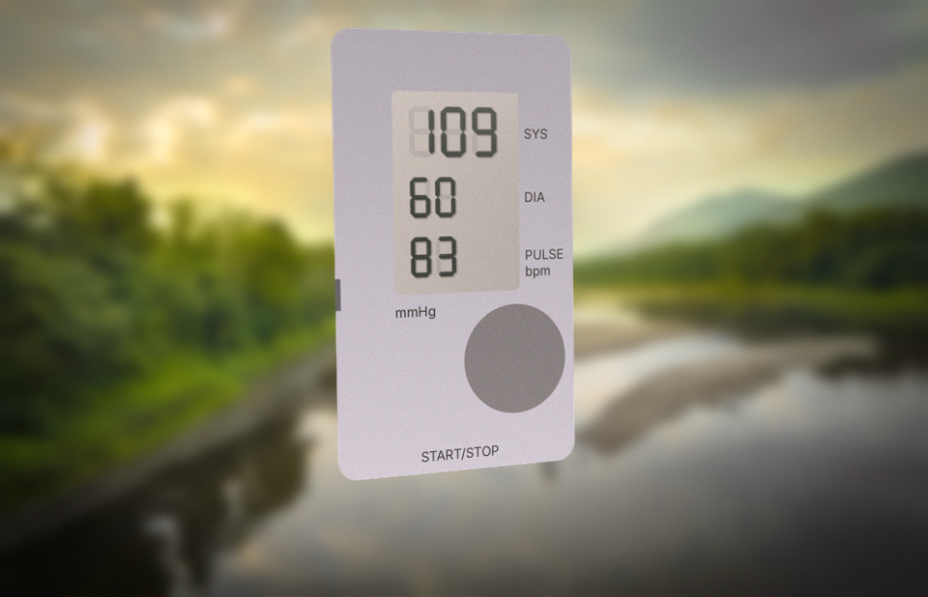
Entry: 109 mmHg
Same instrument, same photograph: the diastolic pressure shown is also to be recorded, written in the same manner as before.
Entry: 60 mmHg
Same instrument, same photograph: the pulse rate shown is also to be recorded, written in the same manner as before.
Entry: 83 bpm
